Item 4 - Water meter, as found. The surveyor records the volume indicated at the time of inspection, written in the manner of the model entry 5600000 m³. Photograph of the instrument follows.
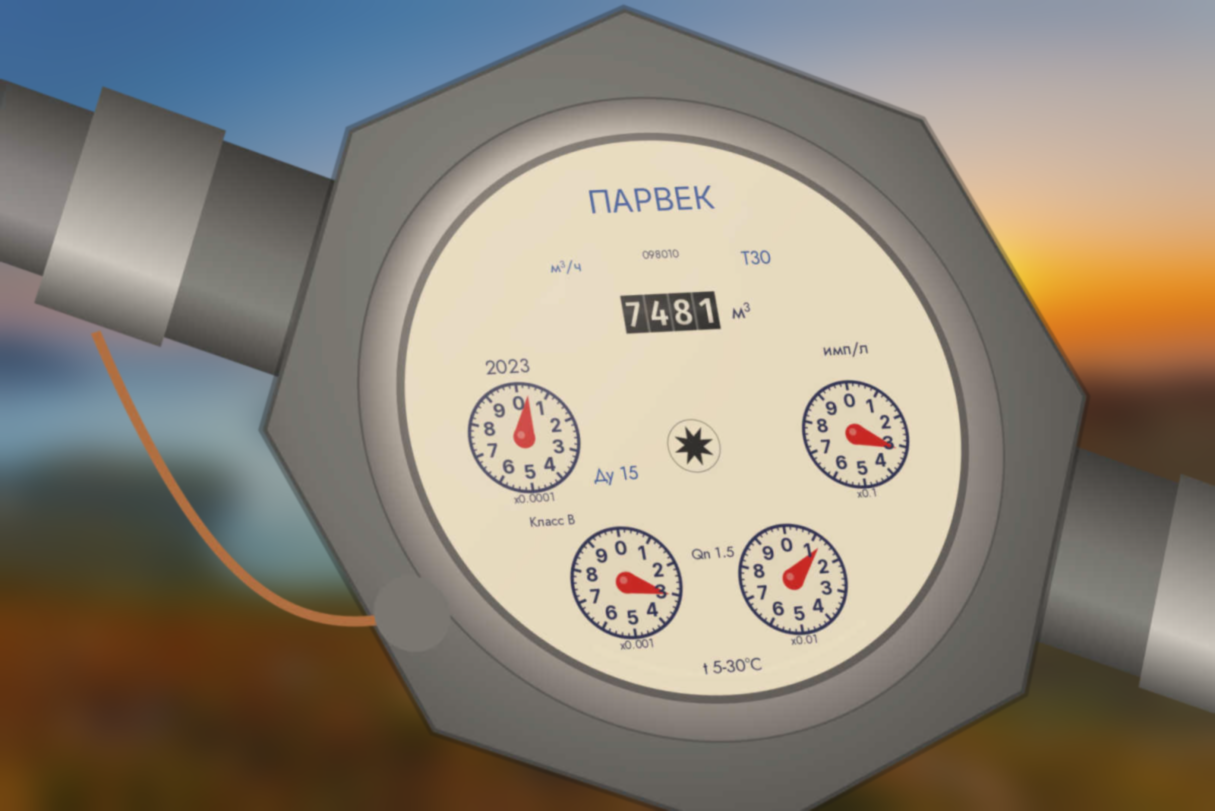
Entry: 7481.3130 m³
